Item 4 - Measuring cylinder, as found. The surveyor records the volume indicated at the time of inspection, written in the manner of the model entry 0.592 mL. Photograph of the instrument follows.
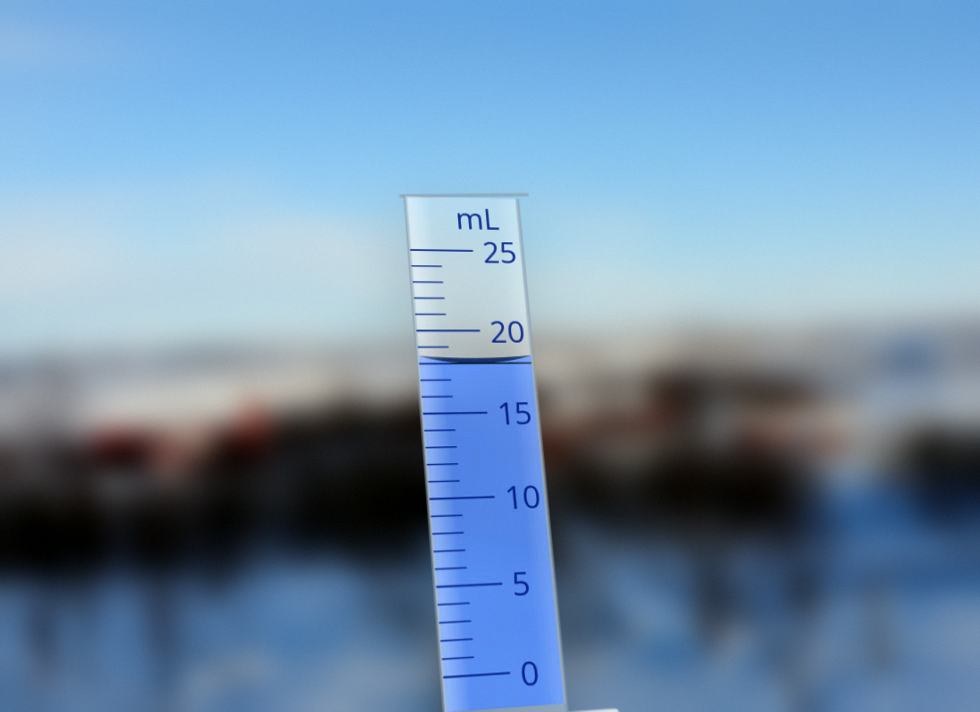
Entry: 18 mL
